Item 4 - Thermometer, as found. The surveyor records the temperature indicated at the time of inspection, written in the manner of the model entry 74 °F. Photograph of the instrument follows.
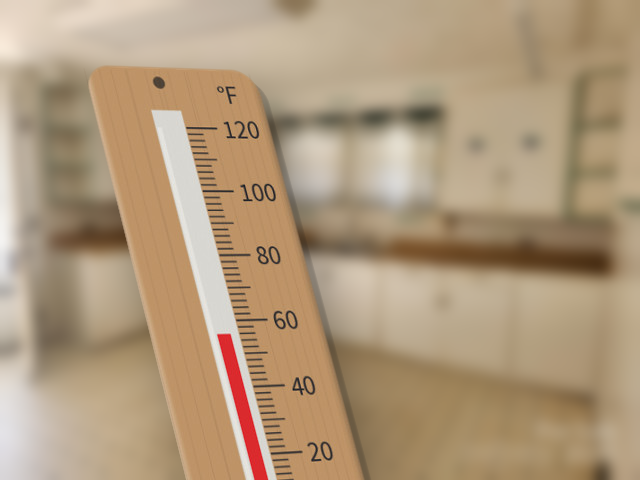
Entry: 56 °F
